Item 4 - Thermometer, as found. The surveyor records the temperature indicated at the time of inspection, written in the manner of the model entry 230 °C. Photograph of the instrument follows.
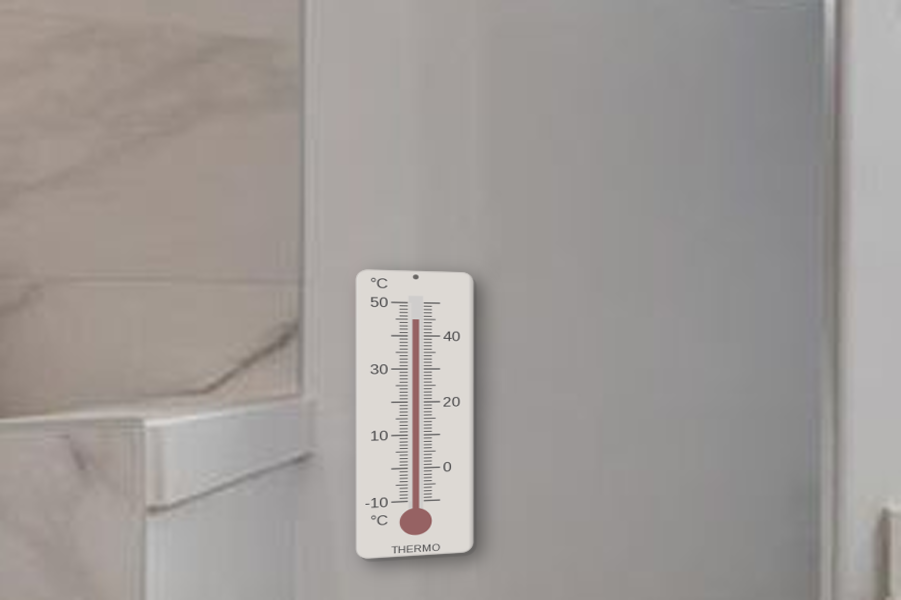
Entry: 45 °C
